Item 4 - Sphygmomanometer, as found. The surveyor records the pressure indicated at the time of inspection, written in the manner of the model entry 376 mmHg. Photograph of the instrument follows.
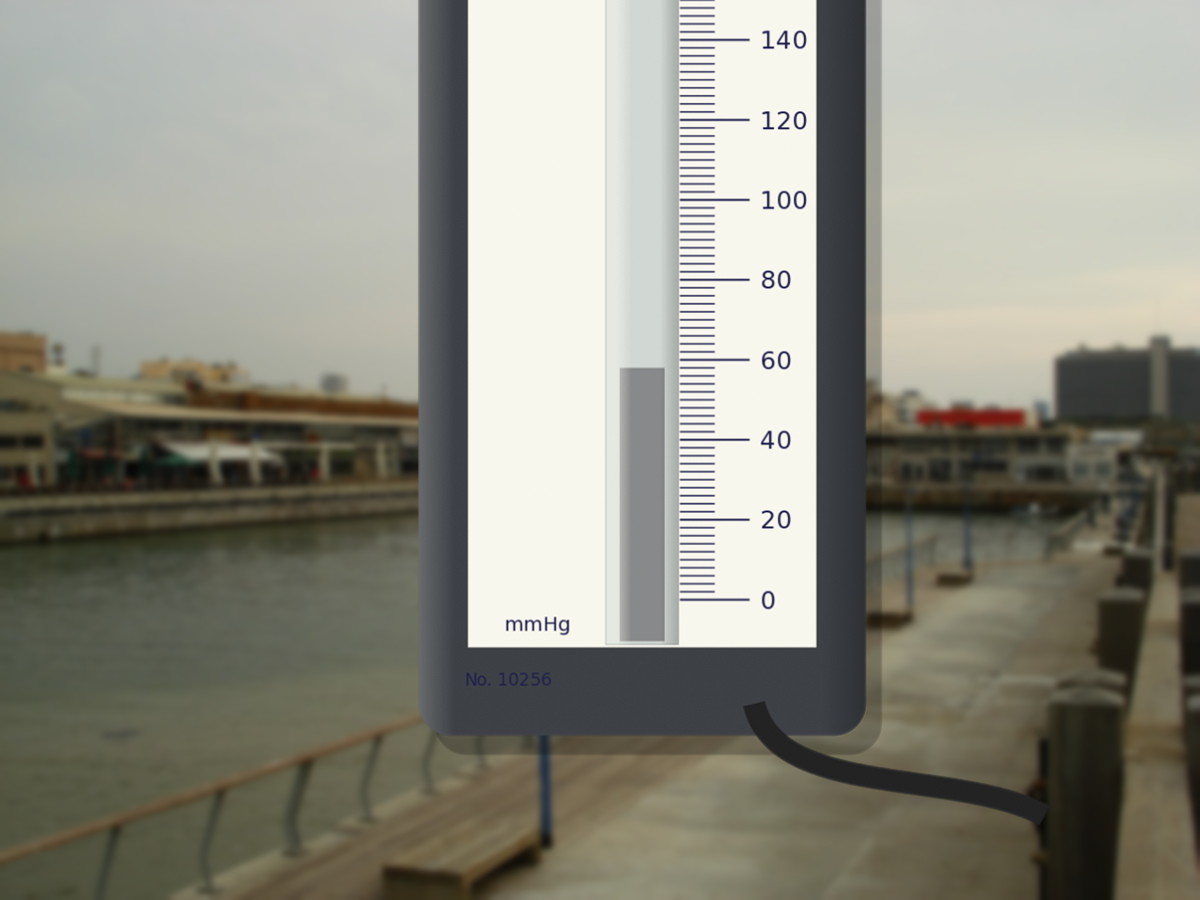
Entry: 58 mmHg
